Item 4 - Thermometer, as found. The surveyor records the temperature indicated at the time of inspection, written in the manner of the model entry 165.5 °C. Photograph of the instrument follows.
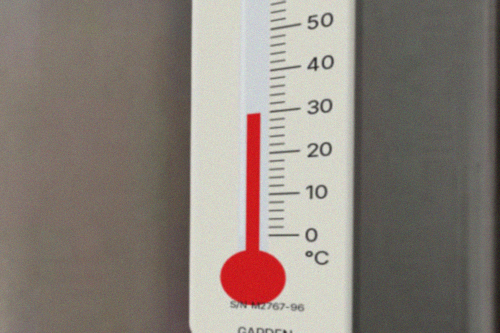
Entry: 30 °C
